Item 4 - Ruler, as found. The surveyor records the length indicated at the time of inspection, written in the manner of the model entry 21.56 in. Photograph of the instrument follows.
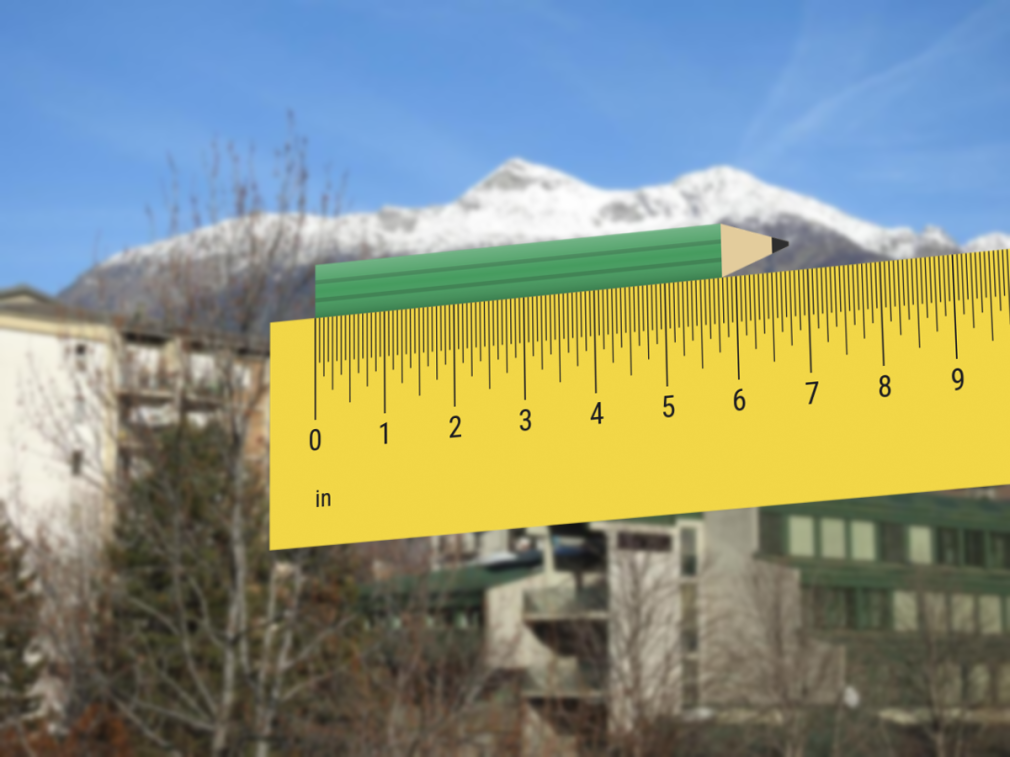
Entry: 6.75 in
